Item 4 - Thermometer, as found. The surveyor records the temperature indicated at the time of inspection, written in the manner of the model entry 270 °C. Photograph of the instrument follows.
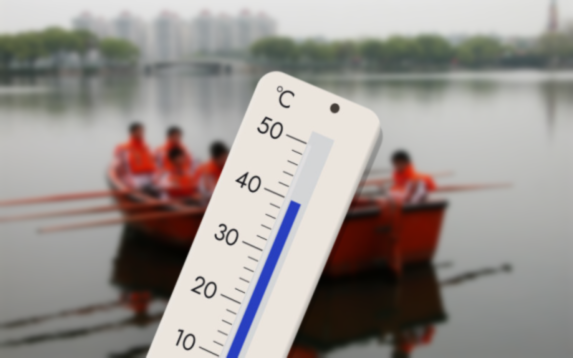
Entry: 40 °C
